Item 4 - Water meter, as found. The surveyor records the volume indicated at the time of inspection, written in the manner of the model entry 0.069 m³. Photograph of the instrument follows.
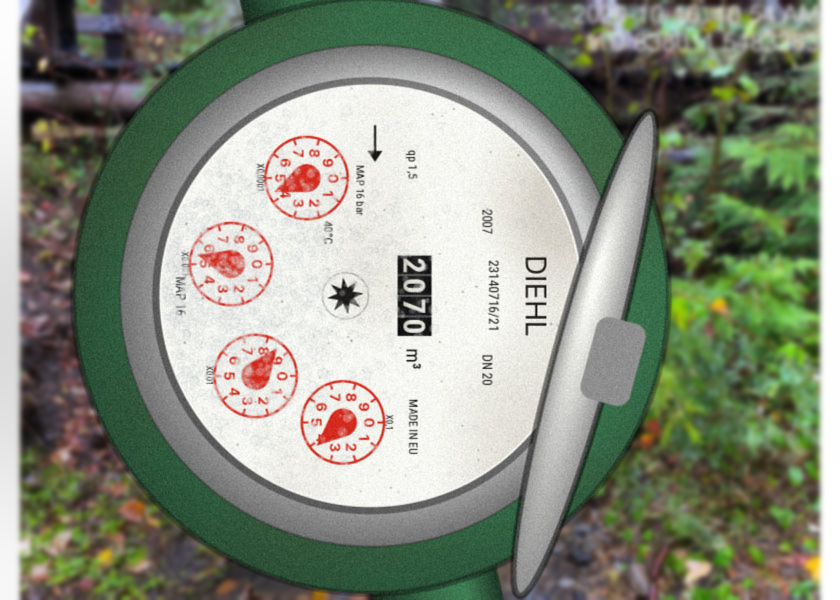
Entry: 2070.3854 m³
